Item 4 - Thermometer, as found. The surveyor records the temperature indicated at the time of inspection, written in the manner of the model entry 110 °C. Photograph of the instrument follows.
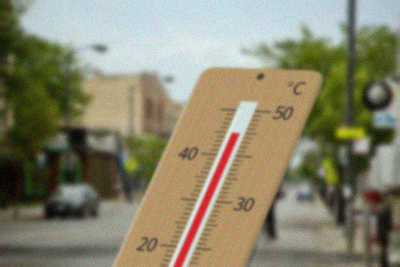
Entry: 45 °C
